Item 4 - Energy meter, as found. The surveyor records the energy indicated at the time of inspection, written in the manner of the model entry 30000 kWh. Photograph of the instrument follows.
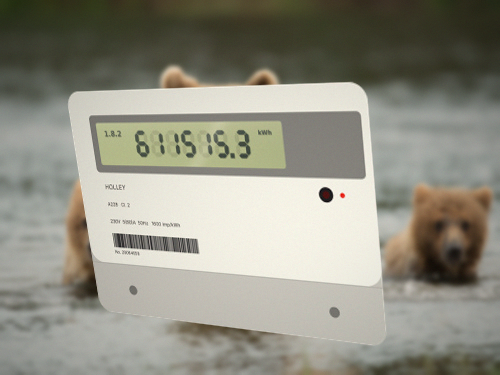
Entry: 611515.3 kWh
